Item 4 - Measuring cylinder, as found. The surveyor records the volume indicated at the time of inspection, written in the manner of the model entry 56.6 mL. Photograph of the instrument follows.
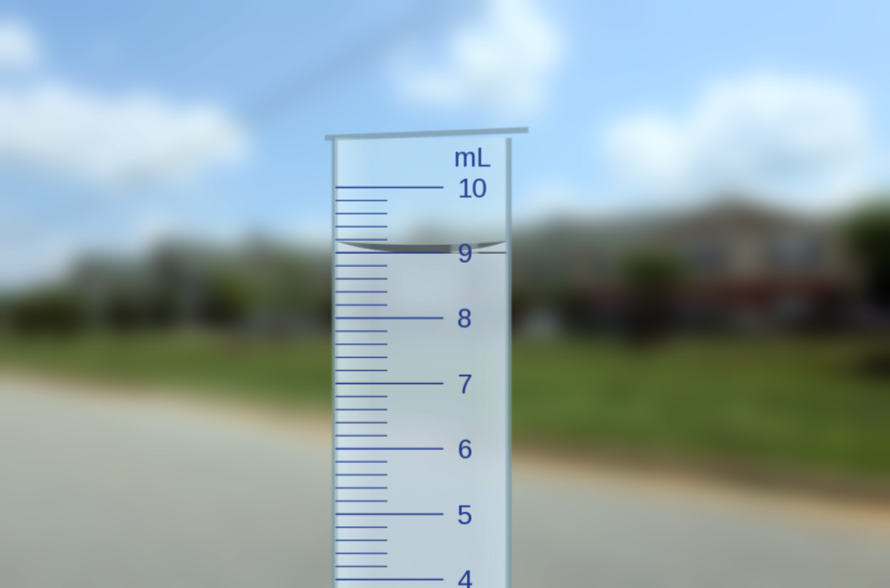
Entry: 9 mL
